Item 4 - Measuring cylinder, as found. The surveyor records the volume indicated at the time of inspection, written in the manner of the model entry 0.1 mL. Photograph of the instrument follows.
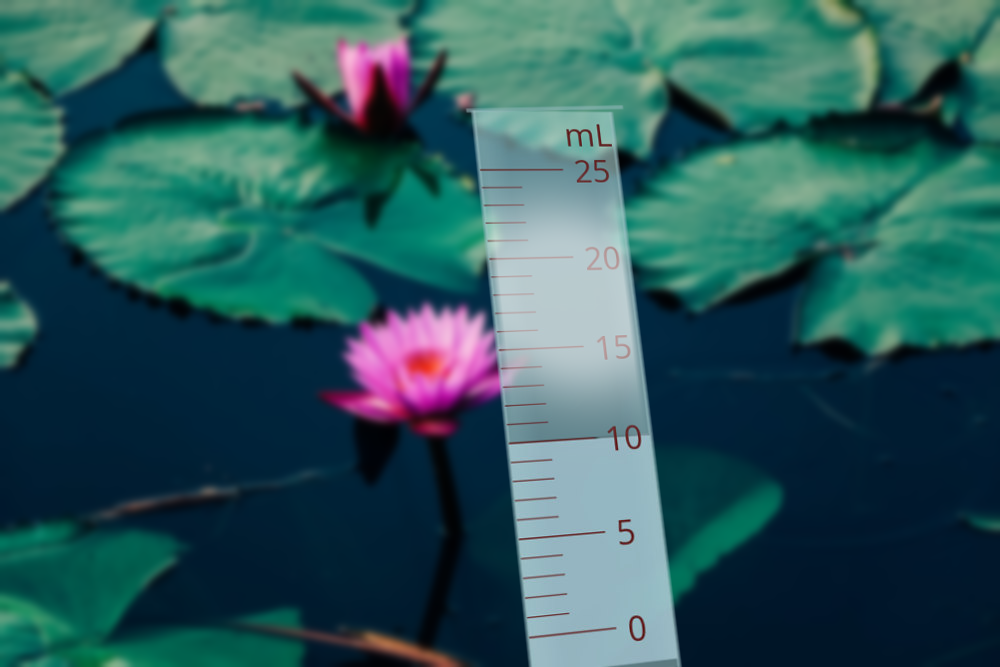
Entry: 10 mL
